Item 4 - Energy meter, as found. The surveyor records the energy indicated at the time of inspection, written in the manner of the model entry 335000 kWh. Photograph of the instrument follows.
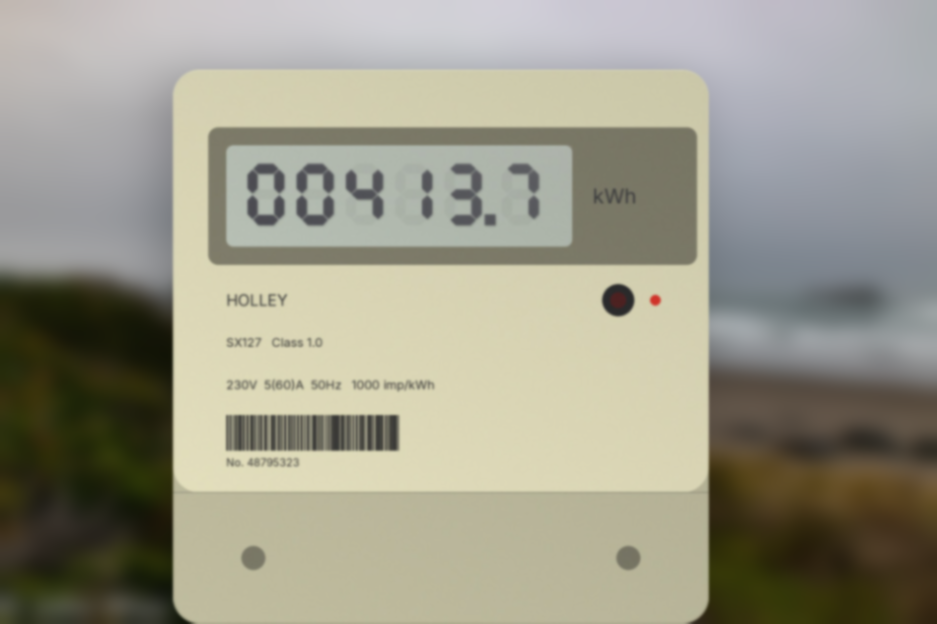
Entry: 413.7 kWh
